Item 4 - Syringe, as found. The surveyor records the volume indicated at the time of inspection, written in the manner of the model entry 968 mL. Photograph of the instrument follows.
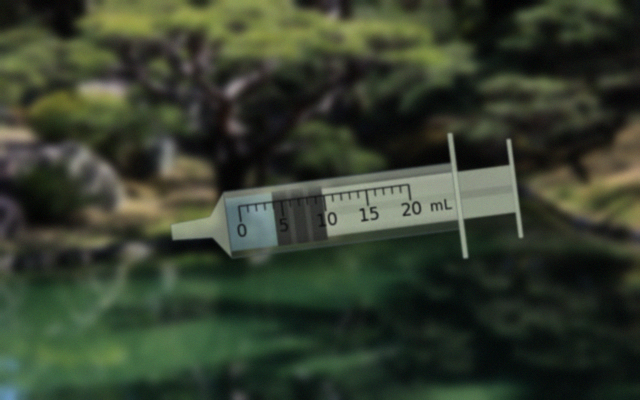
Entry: 4 mL
